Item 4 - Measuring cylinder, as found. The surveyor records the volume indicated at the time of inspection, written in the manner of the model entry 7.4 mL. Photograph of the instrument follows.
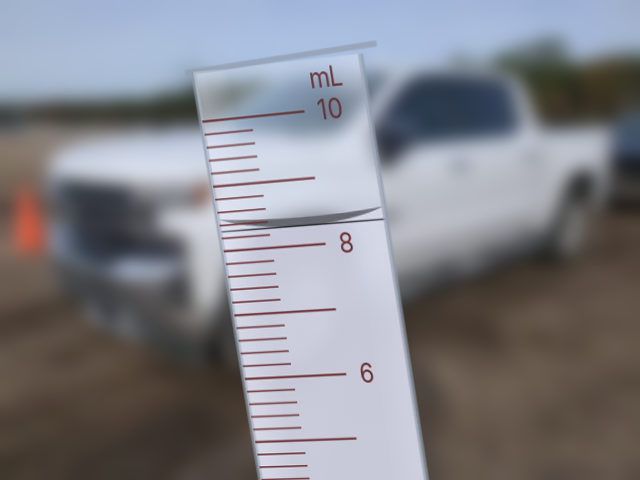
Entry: 8.3 mL
